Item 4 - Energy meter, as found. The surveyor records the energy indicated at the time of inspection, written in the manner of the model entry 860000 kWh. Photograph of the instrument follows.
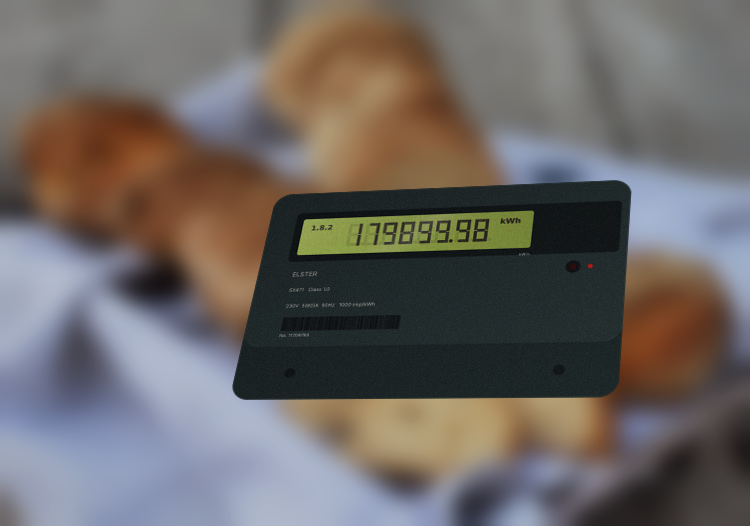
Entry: 179899.98 kWh
